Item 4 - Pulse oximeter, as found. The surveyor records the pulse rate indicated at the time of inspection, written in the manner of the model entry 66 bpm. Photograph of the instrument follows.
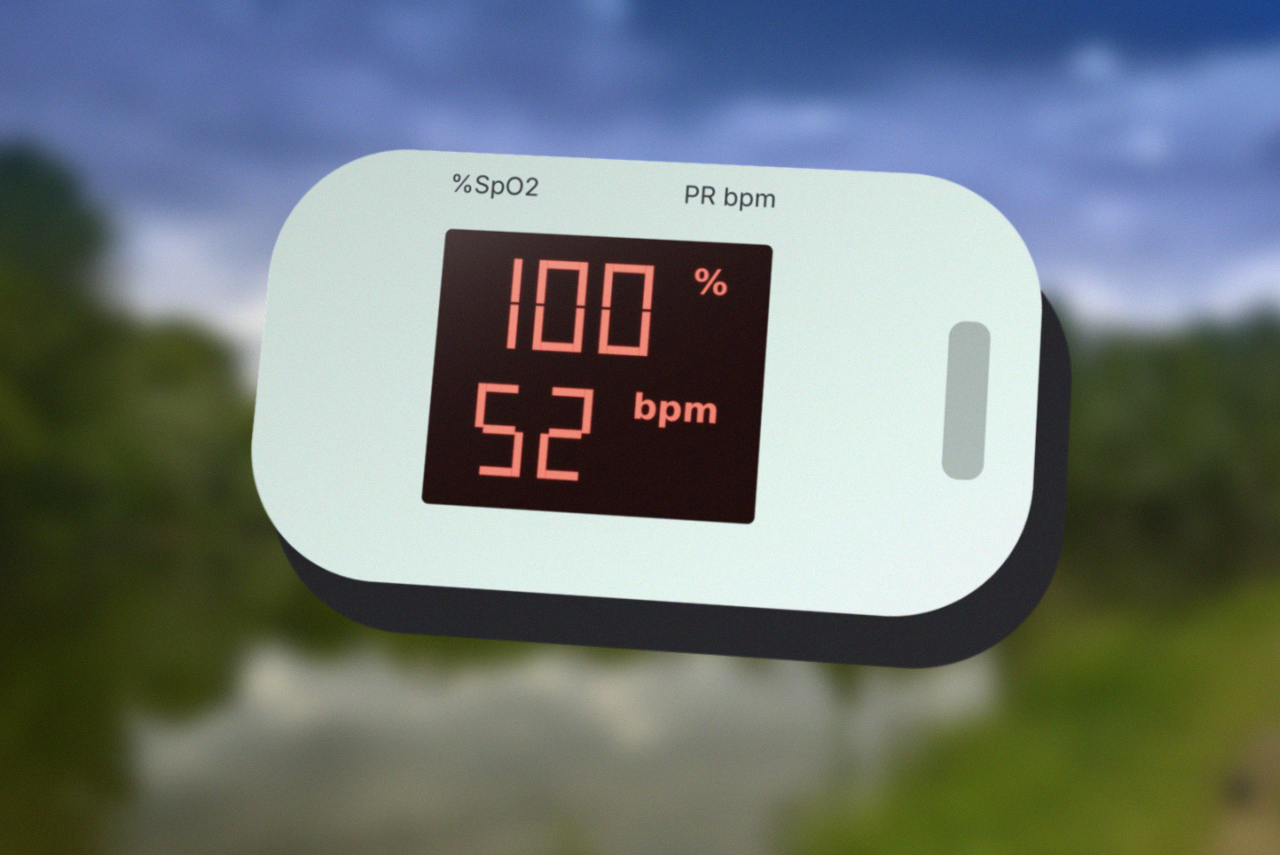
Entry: 52 bpm
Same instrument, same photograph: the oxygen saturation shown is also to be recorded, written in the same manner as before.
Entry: 100 %
